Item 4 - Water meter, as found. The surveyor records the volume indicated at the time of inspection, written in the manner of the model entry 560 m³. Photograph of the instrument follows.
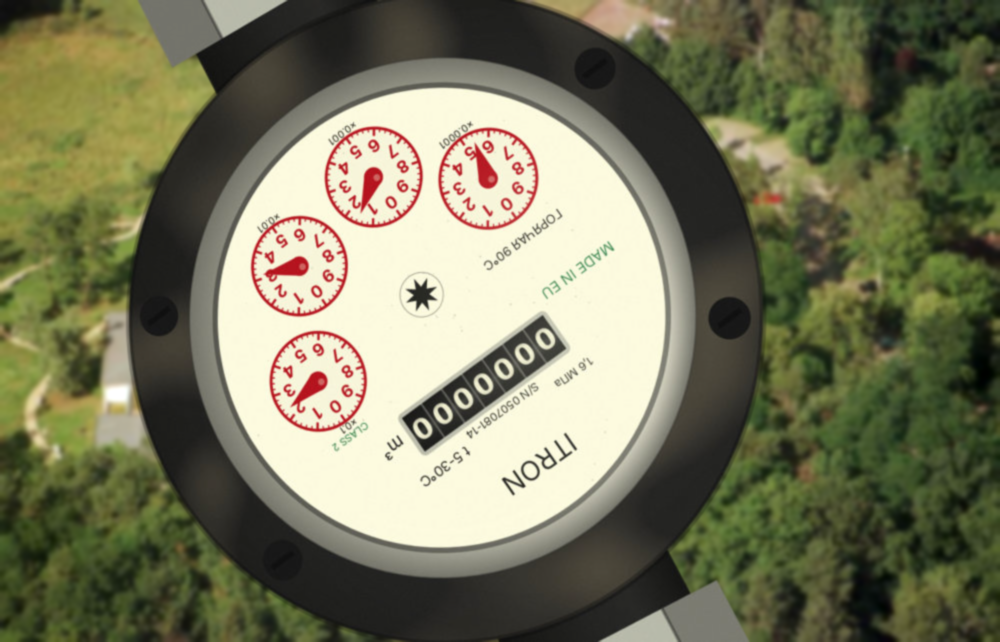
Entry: 0.2315 m³
